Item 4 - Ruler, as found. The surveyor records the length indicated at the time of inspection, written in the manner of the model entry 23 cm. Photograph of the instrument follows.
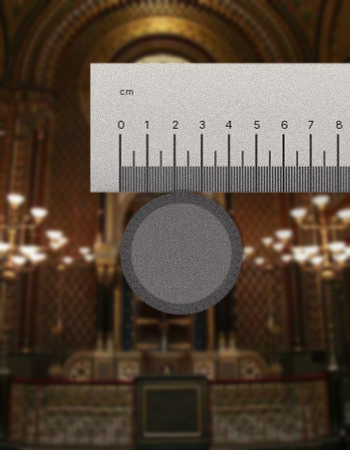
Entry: 4.5 cm
